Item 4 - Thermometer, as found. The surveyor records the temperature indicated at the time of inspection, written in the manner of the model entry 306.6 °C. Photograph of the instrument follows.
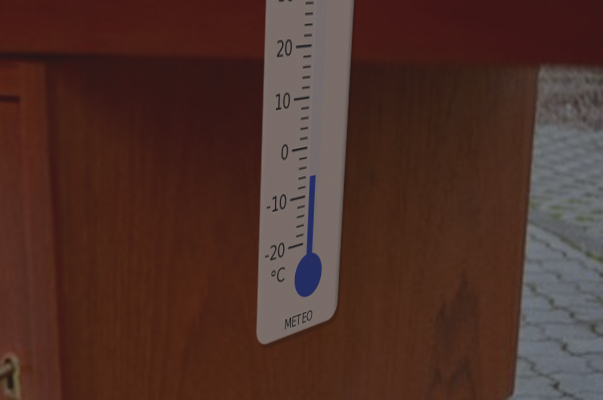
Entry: -6 °C
